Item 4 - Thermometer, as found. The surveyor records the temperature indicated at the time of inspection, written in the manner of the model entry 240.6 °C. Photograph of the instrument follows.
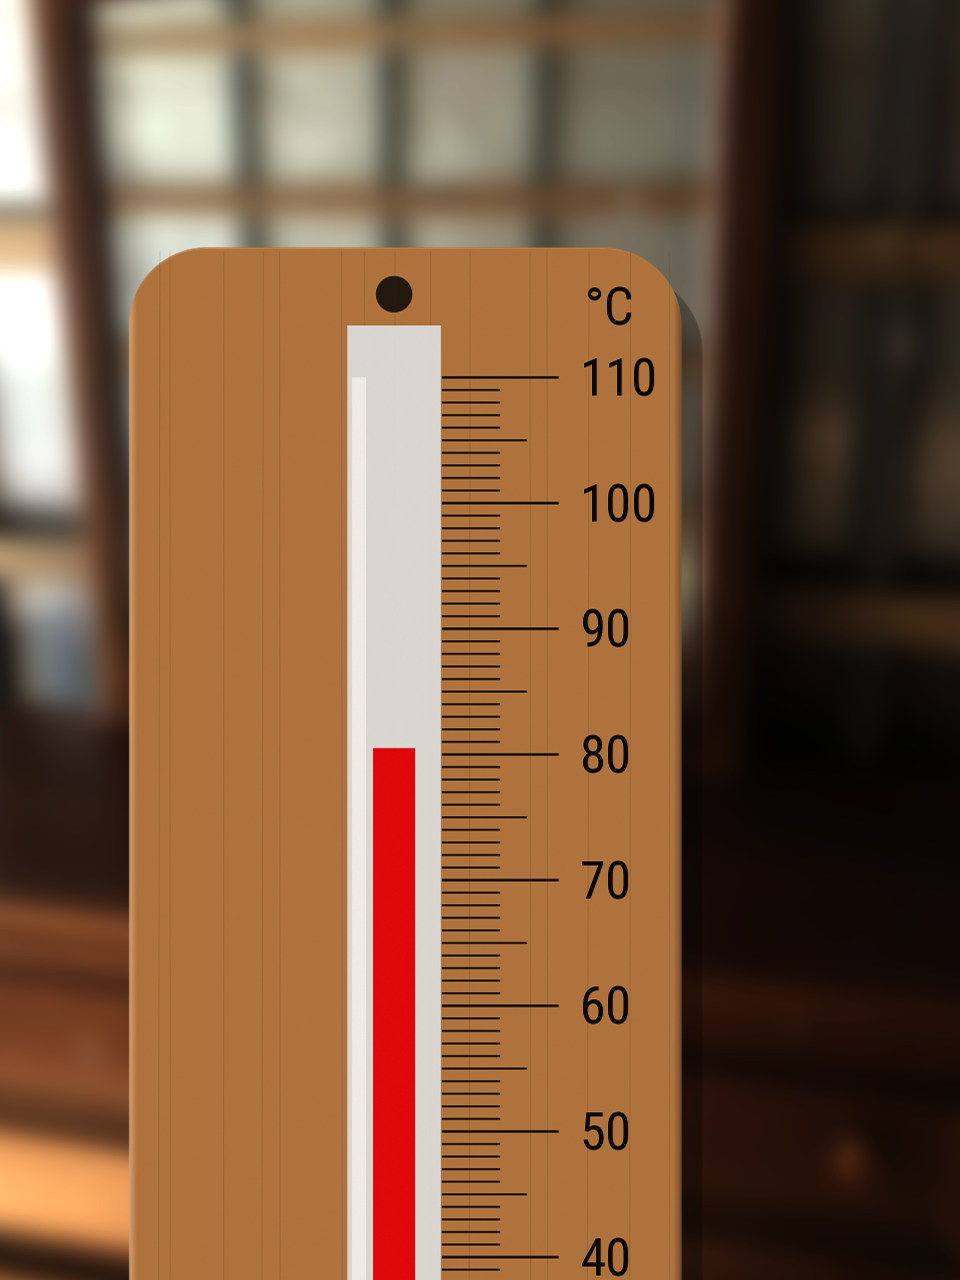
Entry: 80.5 °C
